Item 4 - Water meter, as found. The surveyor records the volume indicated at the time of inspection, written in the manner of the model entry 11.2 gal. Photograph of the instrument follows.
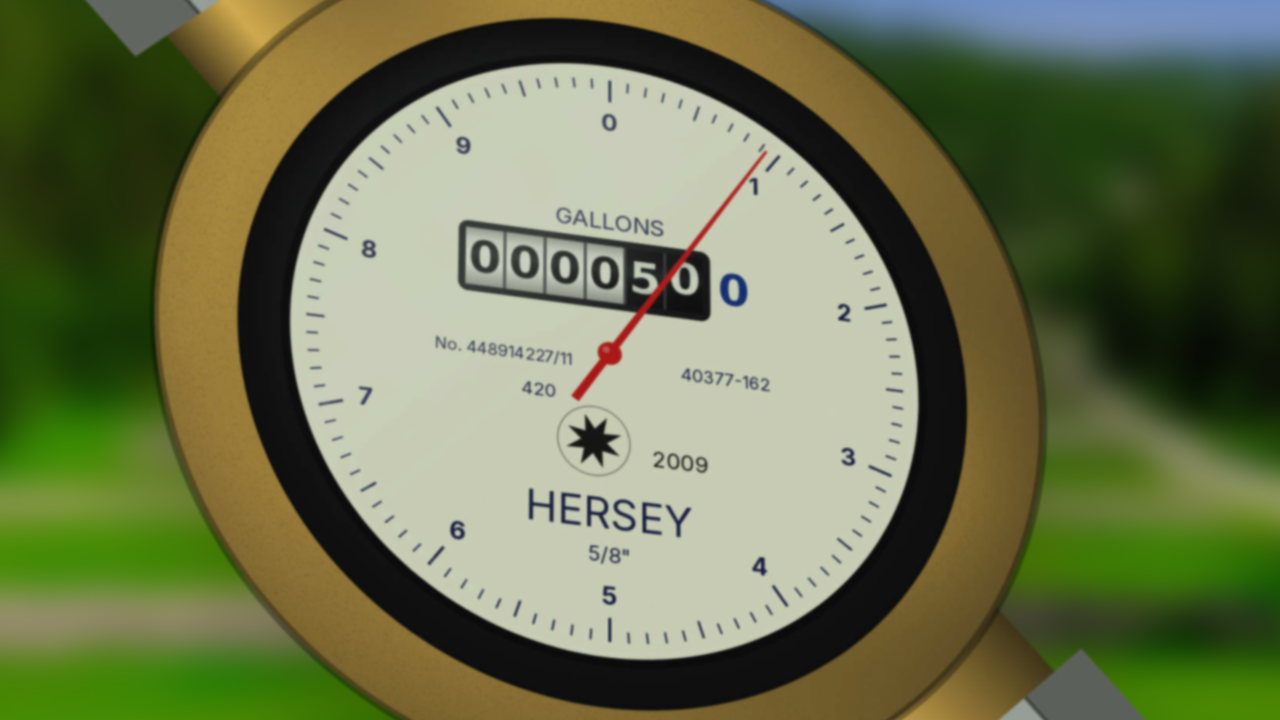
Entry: 500.9 gal
